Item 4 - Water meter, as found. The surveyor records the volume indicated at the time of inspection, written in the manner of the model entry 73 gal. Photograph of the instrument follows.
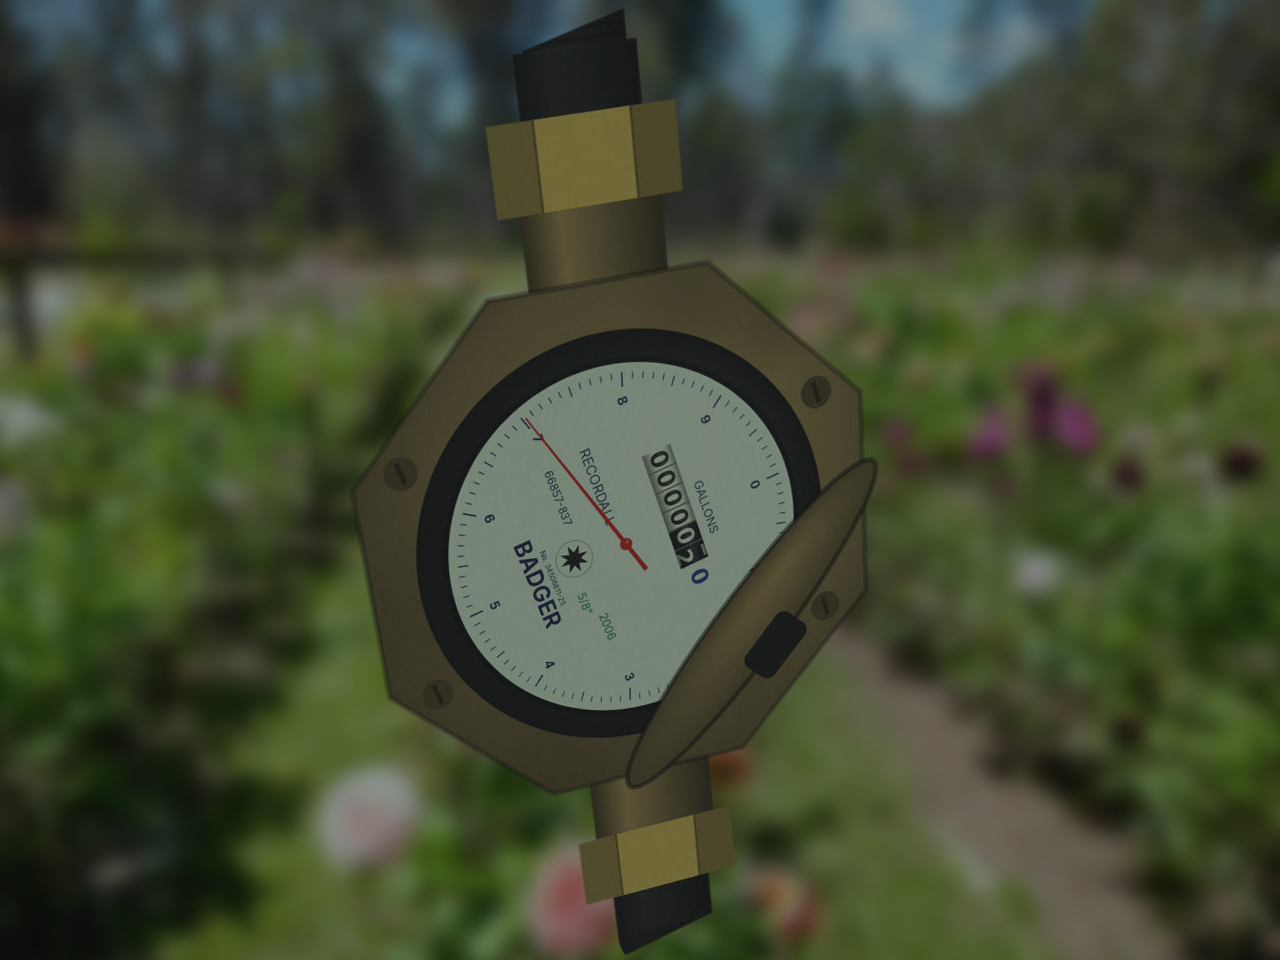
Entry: 17.0 gal
